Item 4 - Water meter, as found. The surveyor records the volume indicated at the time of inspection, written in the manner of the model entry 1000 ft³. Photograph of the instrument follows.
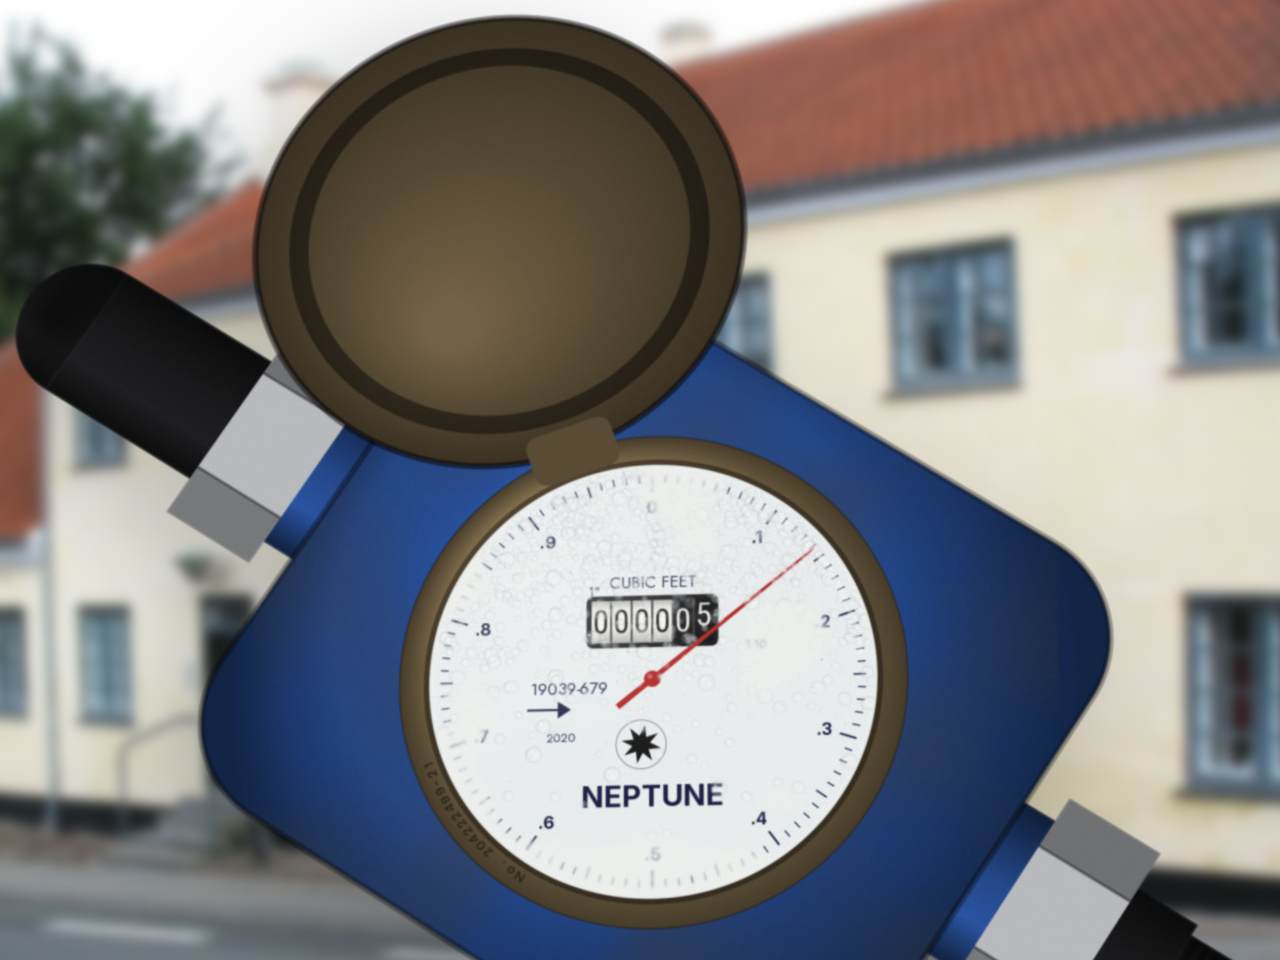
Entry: 5.14 ft³
